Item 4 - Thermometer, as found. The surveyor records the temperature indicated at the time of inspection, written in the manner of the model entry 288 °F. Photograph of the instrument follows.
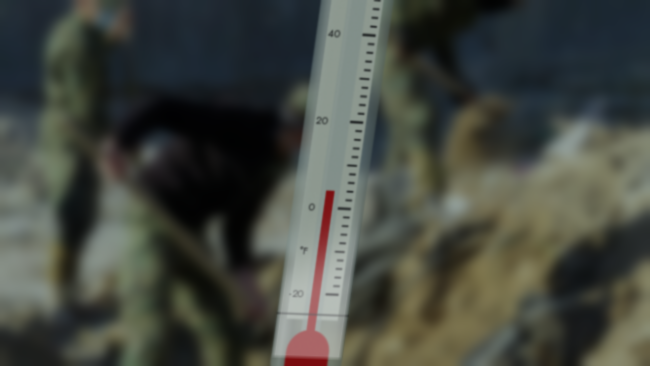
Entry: 4 °F
